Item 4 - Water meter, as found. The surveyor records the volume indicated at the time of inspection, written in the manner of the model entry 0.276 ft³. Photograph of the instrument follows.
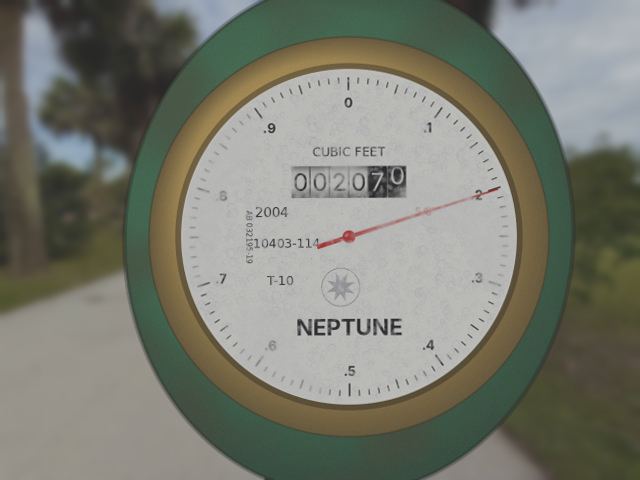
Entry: 2070.20 ft³
